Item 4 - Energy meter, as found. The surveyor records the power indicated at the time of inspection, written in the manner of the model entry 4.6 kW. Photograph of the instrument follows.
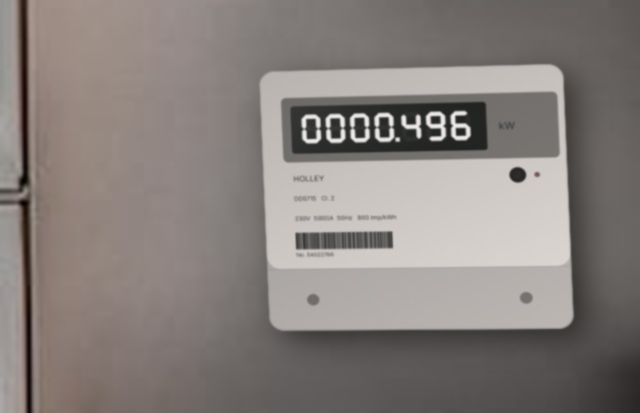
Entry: 0.496 kW
